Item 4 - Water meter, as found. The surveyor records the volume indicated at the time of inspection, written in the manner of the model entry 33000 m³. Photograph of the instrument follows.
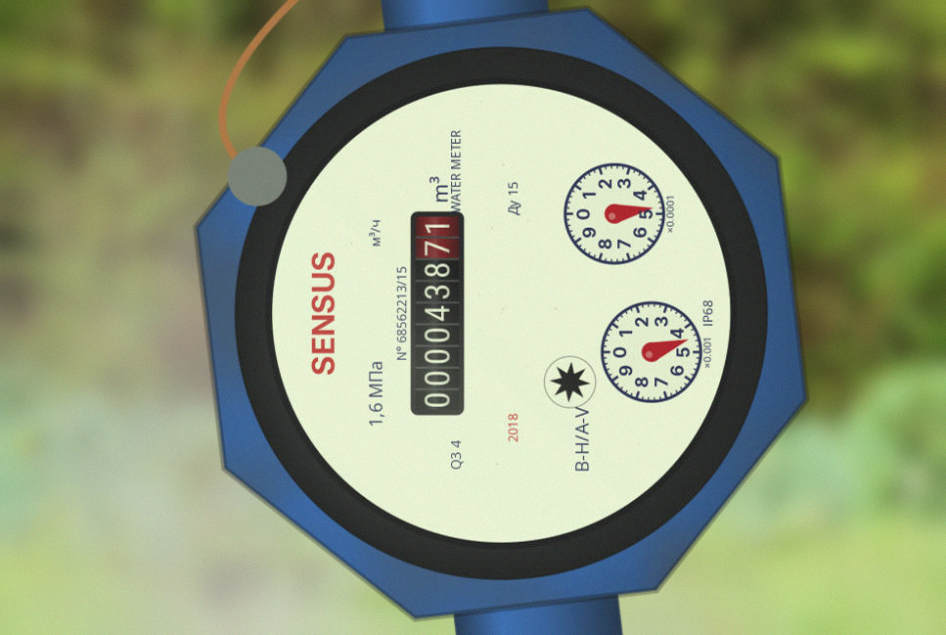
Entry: 438.7144 m³
